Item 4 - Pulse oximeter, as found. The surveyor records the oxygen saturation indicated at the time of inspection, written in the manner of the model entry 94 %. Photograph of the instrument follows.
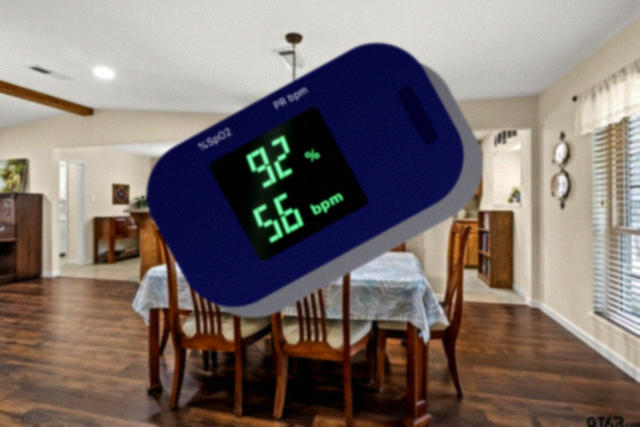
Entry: 92 %
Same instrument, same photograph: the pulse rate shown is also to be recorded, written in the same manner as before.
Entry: 56 bpm
